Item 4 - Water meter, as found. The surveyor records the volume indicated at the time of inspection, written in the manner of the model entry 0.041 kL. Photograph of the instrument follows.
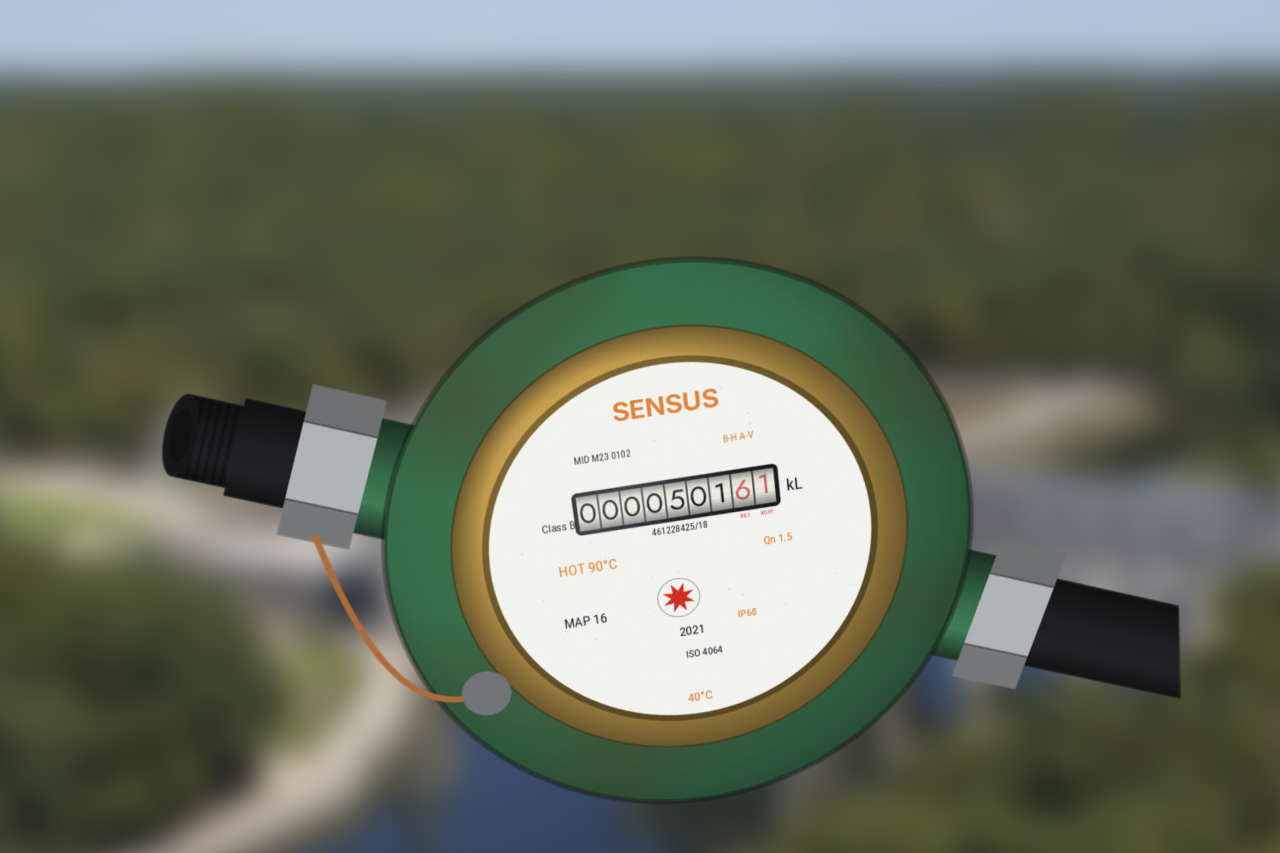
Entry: 501.61 kL
